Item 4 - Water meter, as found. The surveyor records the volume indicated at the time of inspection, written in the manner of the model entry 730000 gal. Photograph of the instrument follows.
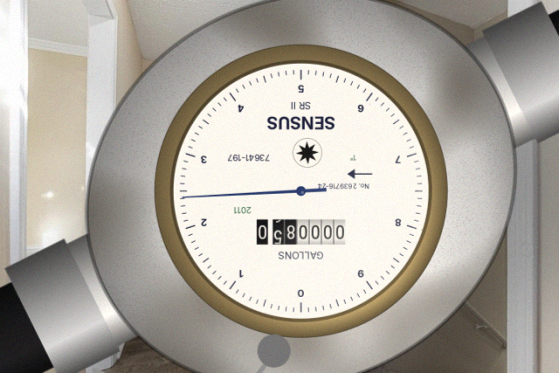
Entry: 852.4 gal
